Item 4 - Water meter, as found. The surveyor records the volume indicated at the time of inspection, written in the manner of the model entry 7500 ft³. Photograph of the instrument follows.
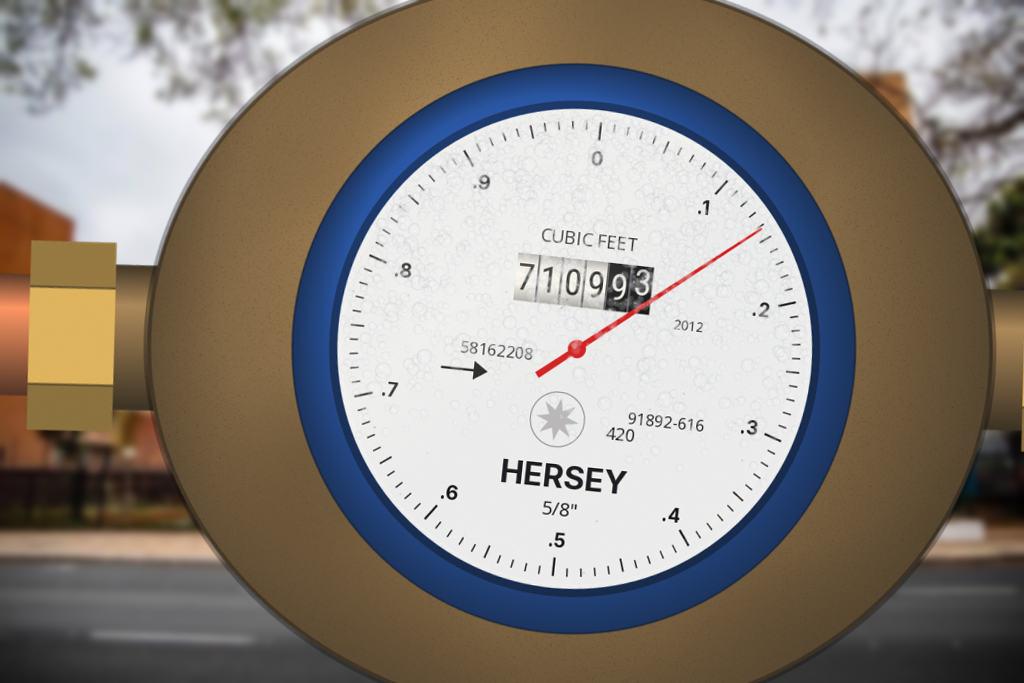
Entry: 710993.14 ft³
